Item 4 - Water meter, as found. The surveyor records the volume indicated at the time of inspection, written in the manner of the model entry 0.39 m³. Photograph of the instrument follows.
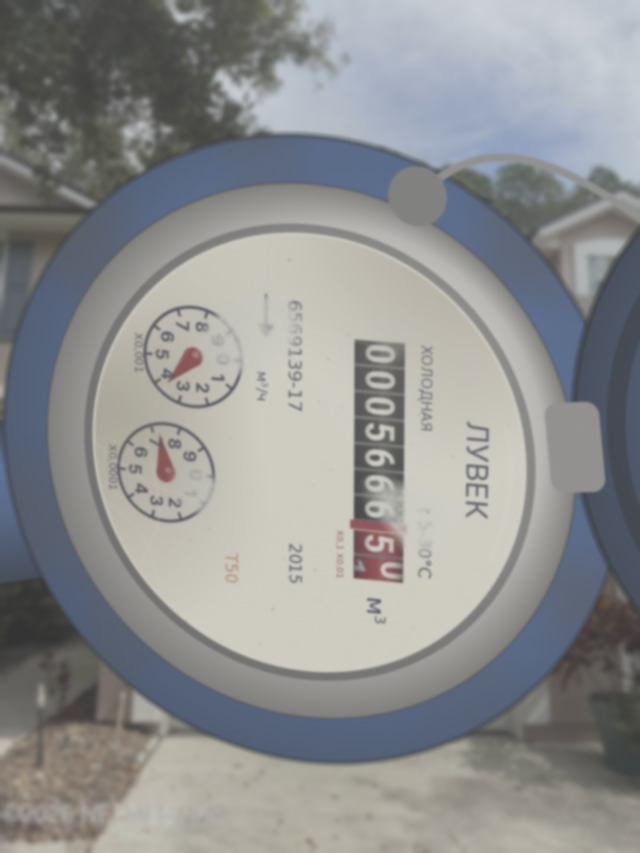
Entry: 5666.5037 m³
